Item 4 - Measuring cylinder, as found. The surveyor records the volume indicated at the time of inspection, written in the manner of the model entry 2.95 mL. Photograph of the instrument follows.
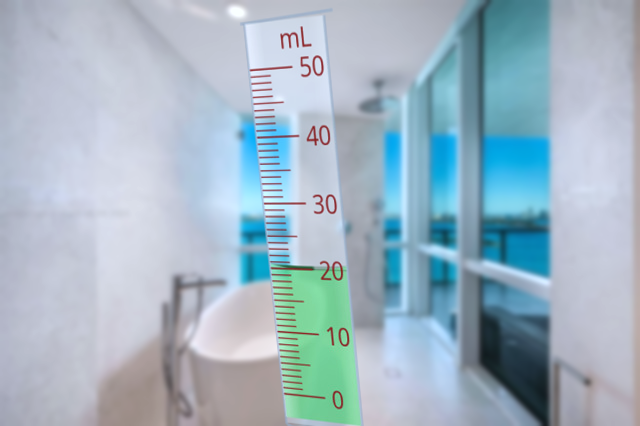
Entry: 20 mL
